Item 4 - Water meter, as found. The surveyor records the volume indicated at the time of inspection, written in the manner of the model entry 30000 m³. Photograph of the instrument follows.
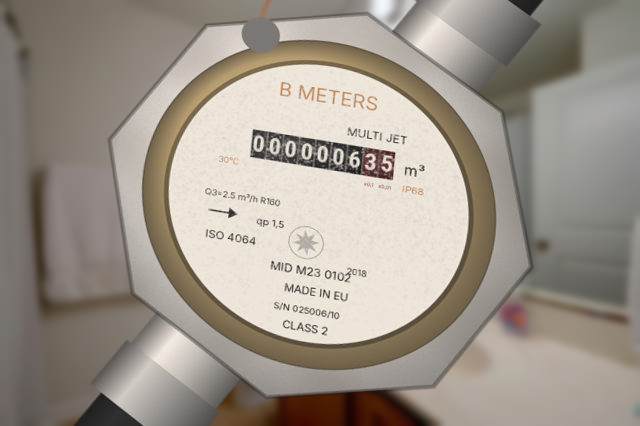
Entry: 6.35 m³
